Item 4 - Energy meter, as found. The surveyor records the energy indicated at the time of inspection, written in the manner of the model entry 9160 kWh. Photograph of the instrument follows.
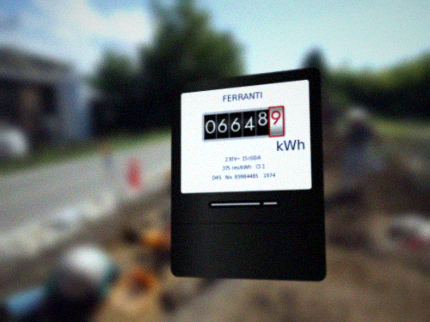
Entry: 6648.9 kWh
